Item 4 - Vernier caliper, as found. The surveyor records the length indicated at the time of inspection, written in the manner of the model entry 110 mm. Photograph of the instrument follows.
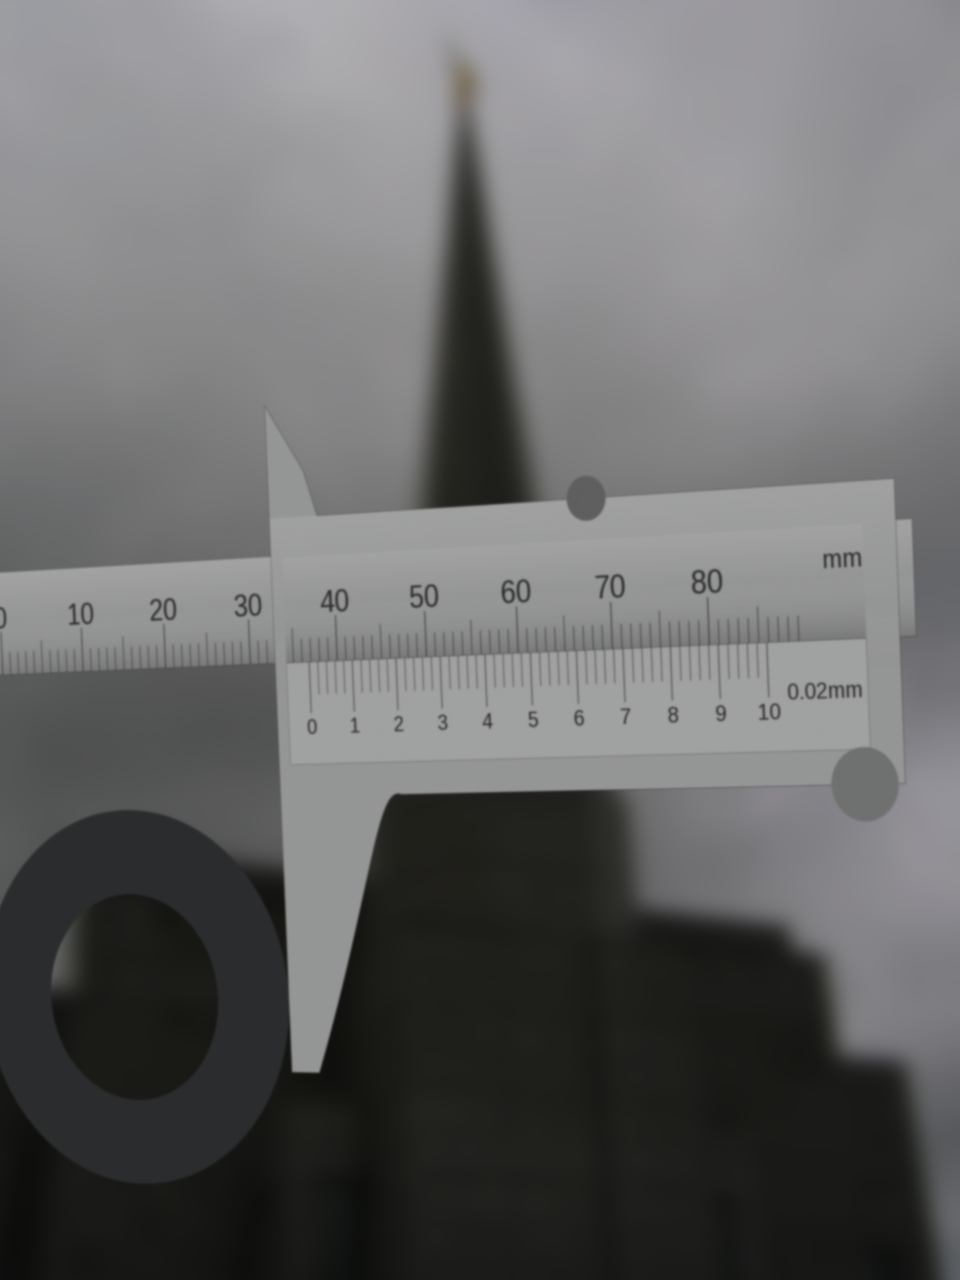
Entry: 36.8 mm
